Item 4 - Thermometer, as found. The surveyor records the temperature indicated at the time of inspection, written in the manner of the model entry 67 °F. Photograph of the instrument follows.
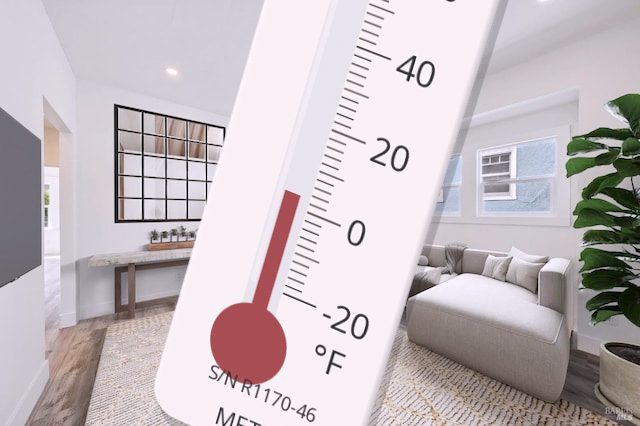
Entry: 3 °F
